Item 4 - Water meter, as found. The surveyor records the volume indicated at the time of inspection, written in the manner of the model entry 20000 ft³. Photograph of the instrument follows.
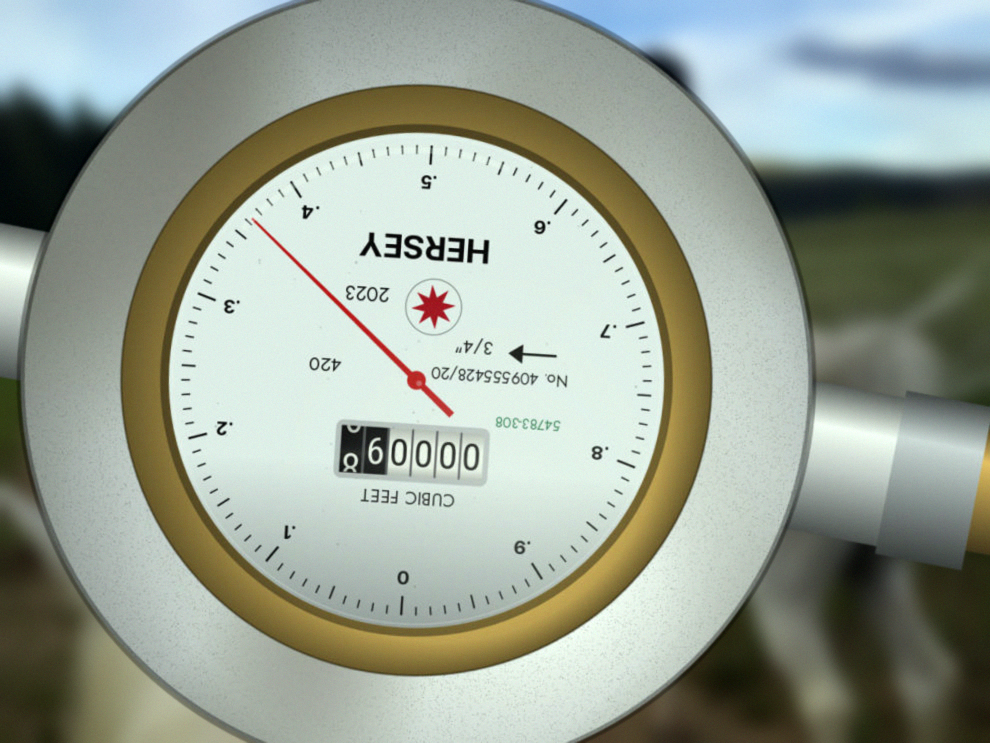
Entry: 98.36 ft³
